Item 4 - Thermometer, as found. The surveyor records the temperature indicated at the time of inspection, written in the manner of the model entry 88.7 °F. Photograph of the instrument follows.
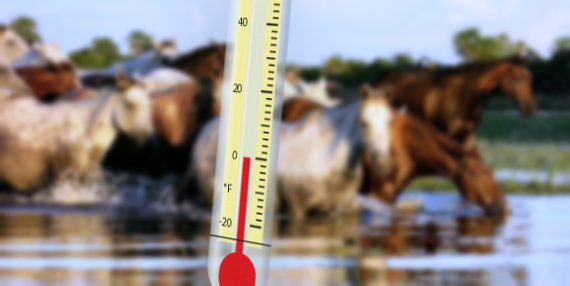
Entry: 0 °F
